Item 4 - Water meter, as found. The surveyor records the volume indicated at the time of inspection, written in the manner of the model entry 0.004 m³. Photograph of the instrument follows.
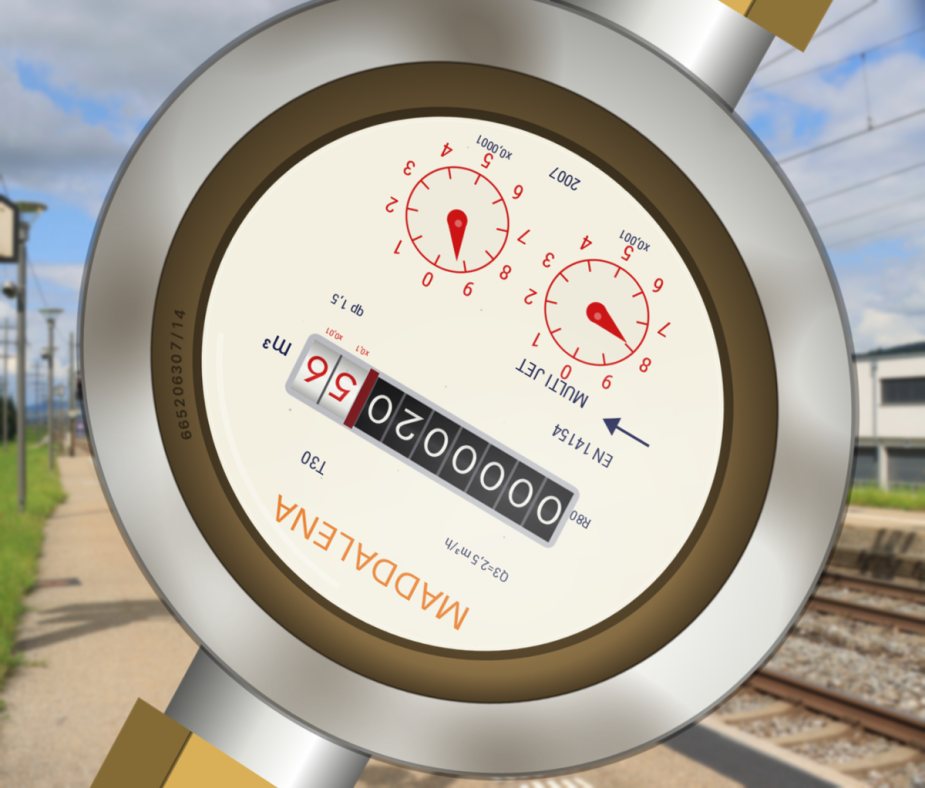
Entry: 20.5679 m³
